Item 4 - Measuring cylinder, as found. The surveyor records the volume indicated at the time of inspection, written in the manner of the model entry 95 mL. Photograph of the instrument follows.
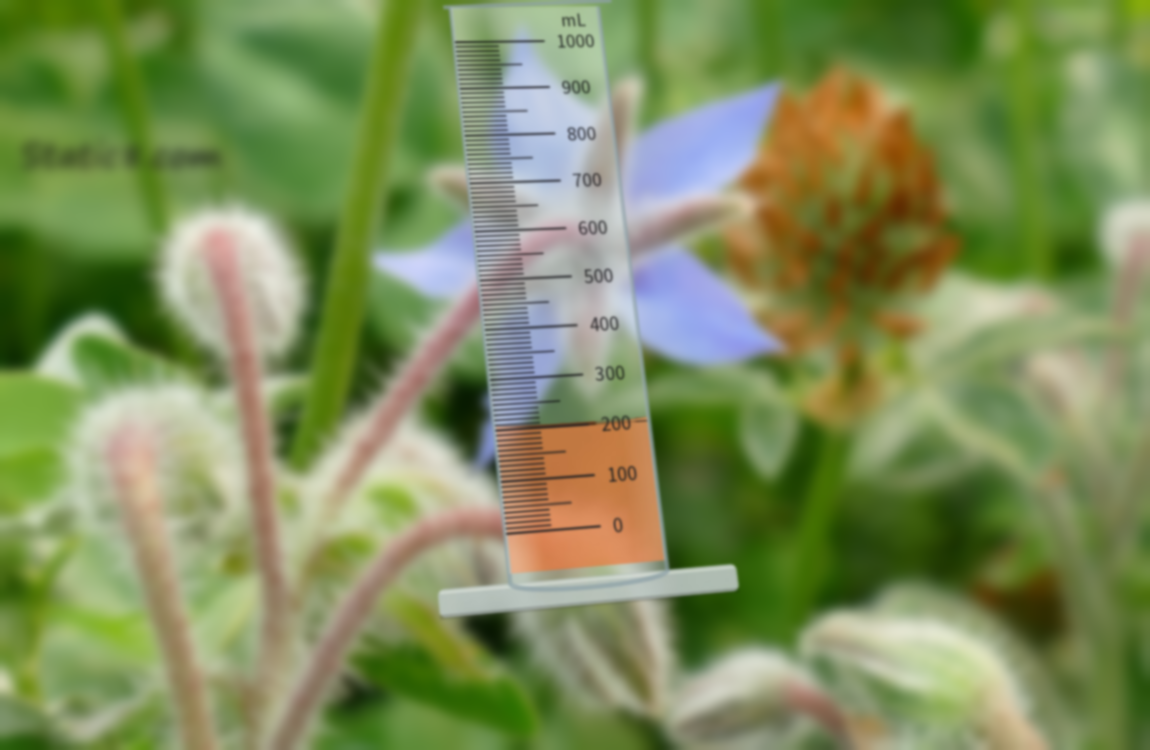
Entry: 200 mL
